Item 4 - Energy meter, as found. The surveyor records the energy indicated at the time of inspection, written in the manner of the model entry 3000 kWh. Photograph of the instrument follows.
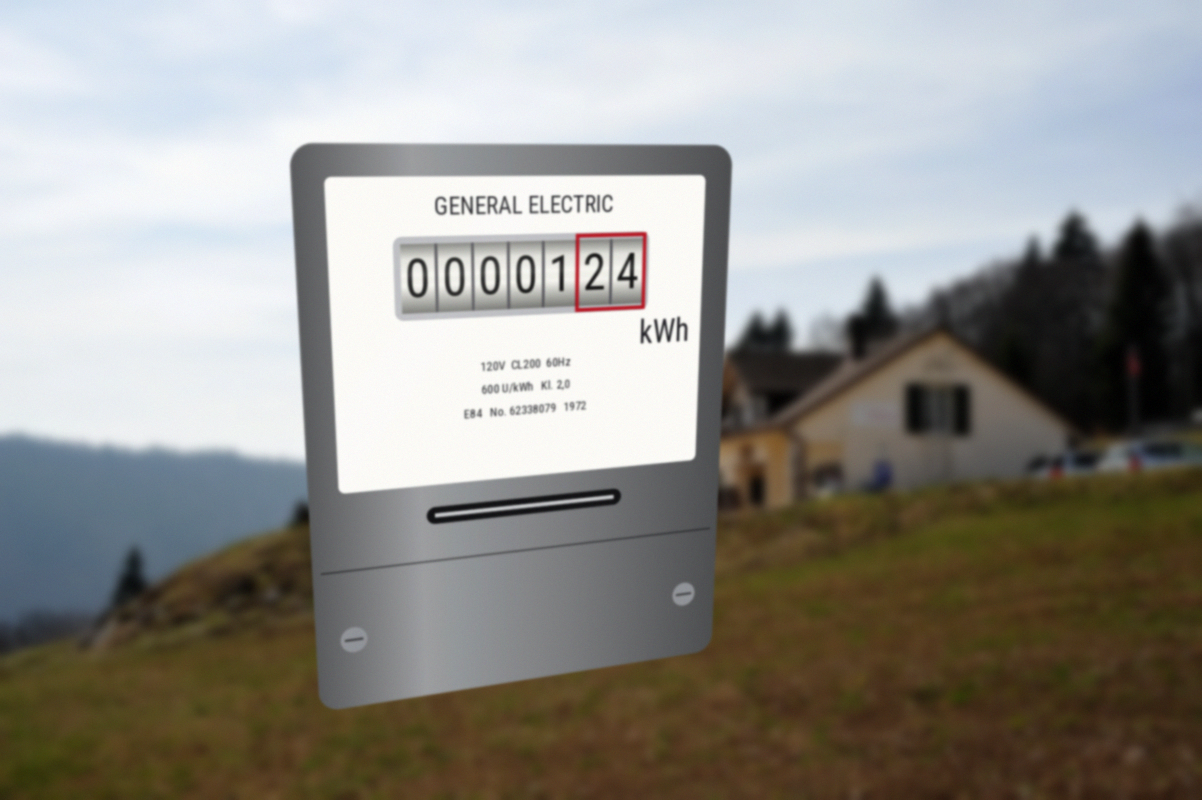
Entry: 1.24 kWh
